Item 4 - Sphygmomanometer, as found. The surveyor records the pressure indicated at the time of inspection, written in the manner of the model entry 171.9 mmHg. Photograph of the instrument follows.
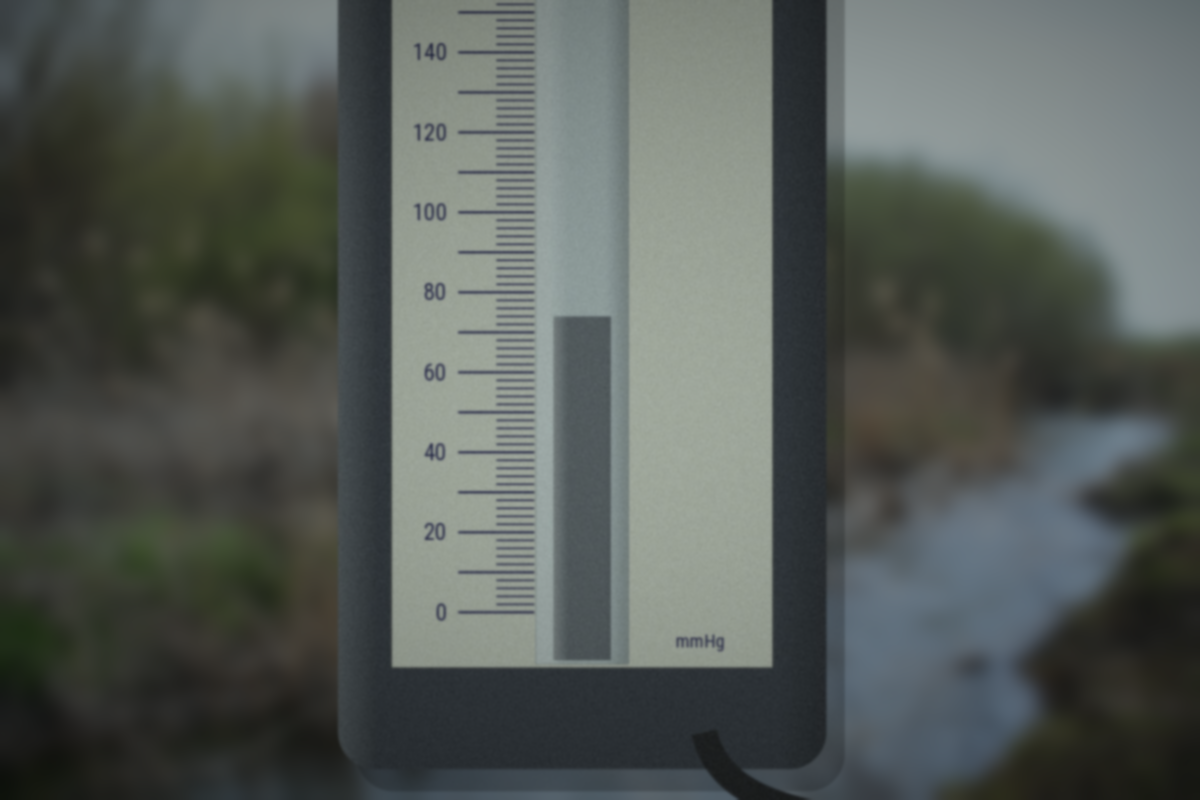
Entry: 74 mmHg
